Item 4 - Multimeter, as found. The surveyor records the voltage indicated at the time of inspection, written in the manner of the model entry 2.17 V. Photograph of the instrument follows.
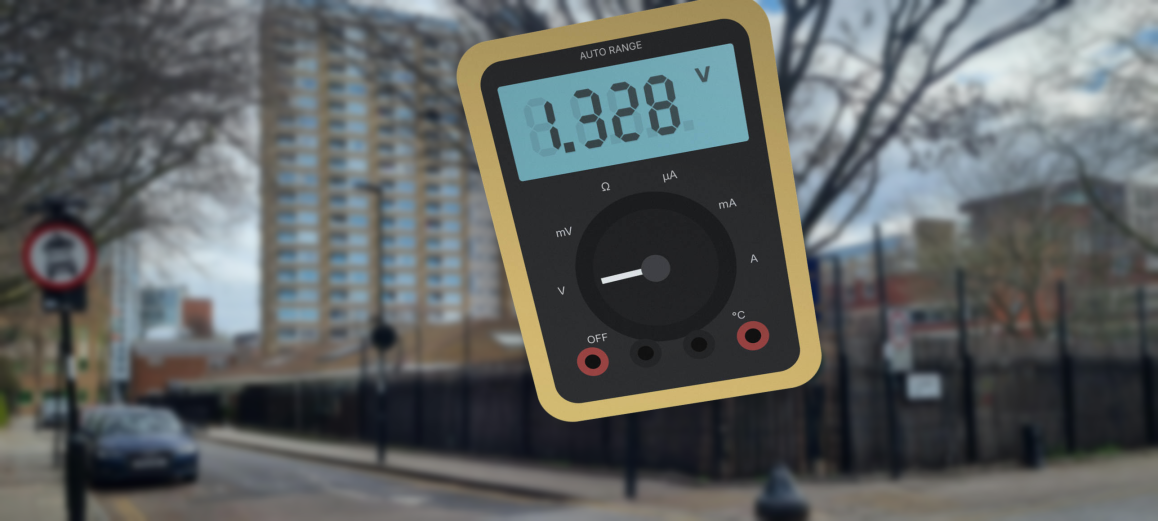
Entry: 1.328 V
